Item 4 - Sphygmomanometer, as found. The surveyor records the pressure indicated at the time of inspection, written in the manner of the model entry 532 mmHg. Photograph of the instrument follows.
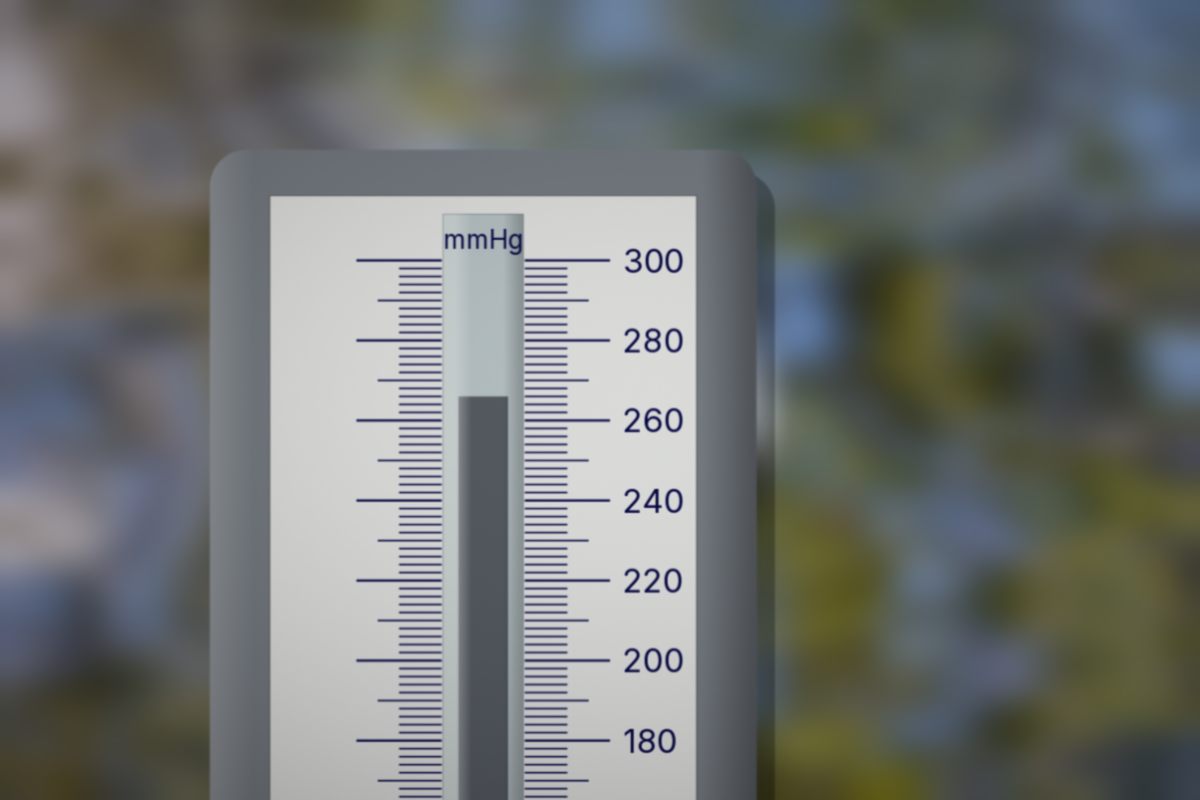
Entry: 266 mmHg
